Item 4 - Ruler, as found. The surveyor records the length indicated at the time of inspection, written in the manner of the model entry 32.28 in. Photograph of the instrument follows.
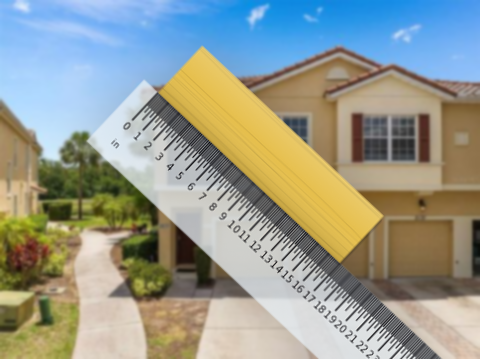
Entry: 17 in
